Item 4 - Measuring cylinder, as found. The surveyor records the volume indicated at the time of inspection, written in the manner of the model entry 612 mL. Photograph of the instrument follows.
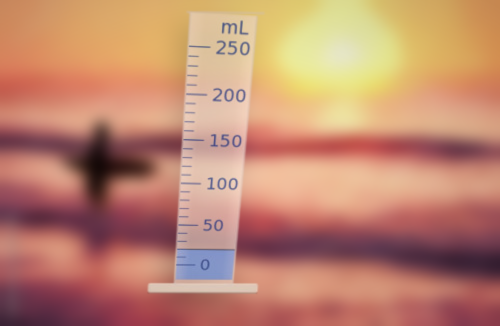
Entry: 20 mL
